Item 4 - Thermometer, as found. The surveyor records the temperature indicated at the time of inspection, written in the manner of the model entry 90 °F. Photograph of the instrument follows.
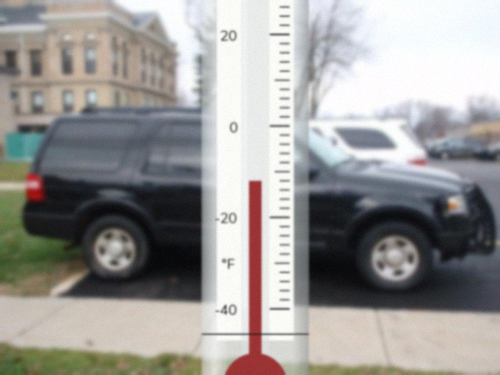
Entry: -12 °F
